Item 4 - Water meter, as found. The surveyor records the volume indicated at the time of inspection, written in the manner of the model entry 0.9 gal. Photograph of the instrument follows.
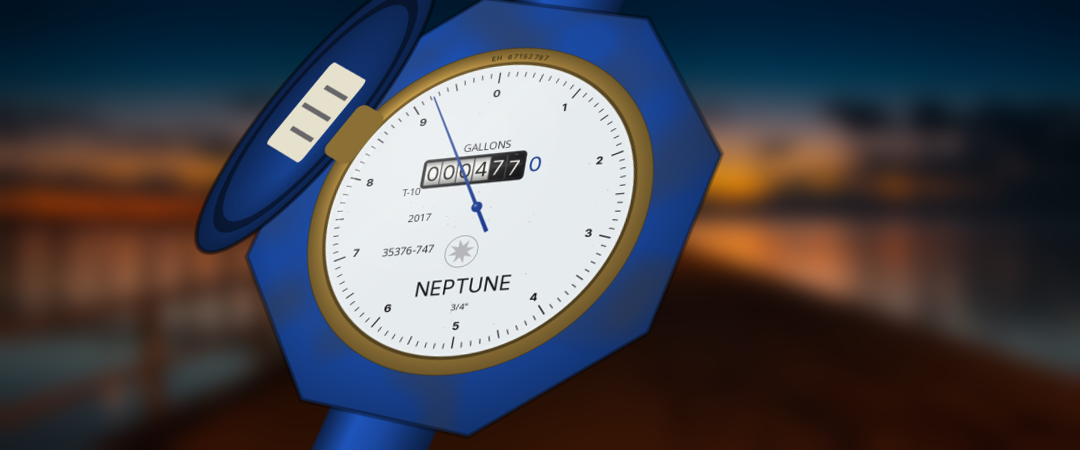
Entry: 4769.2 gal
